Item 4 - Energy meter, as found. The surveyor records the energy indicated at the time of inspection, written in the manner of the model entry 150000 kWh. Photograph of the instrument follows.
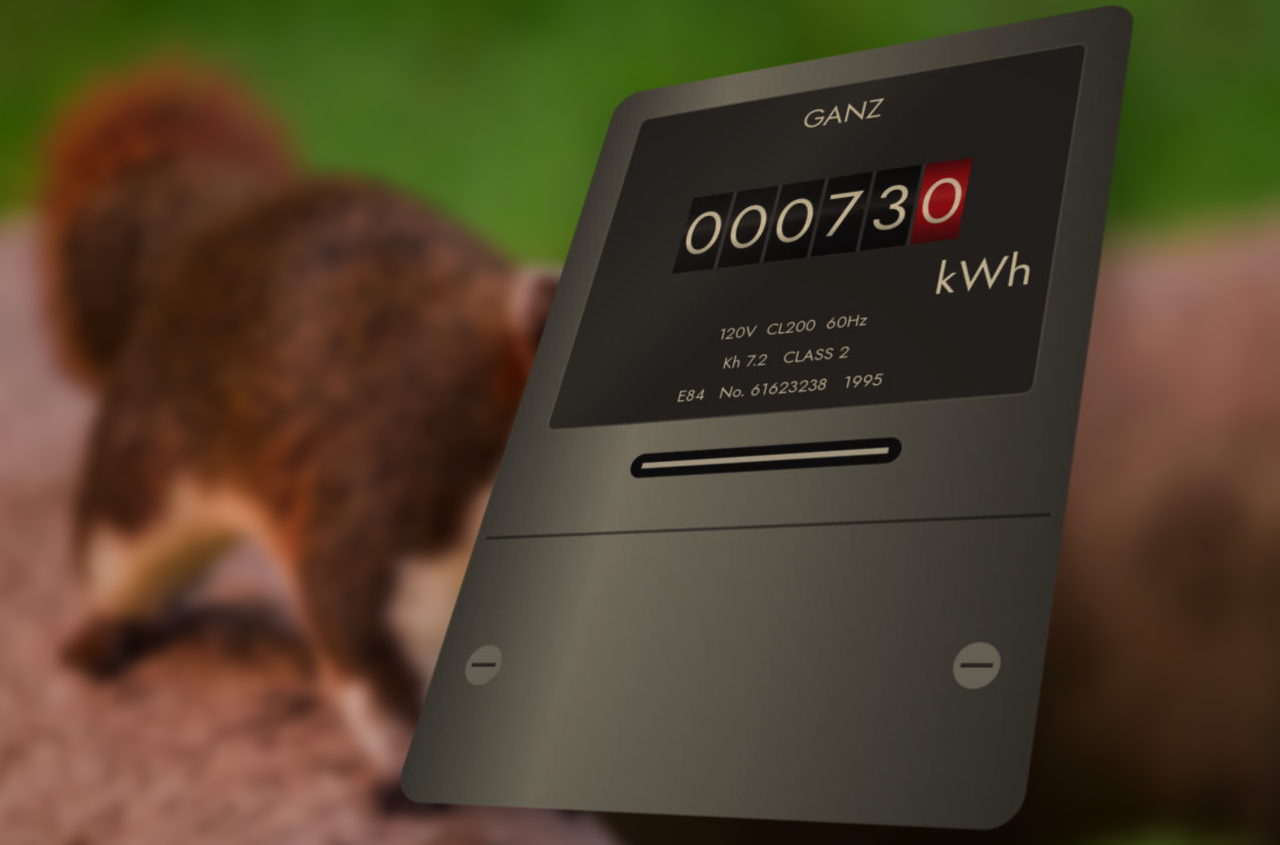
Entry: 73.0 kWh
